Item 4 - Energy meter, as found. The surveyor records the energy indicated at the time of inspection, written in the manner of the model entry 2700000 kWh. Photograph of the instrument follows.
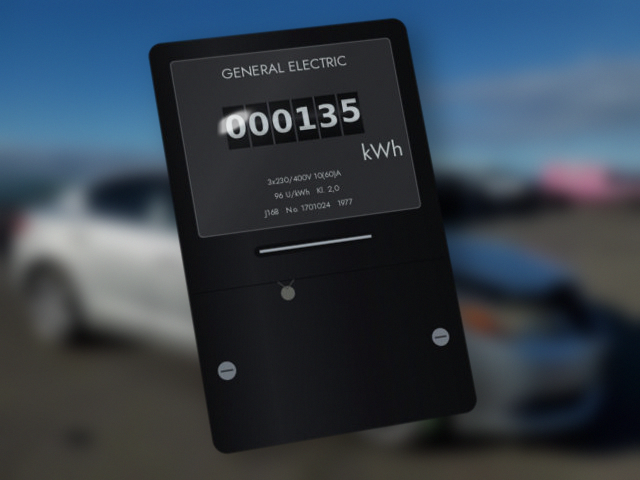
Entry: 135 kWh
